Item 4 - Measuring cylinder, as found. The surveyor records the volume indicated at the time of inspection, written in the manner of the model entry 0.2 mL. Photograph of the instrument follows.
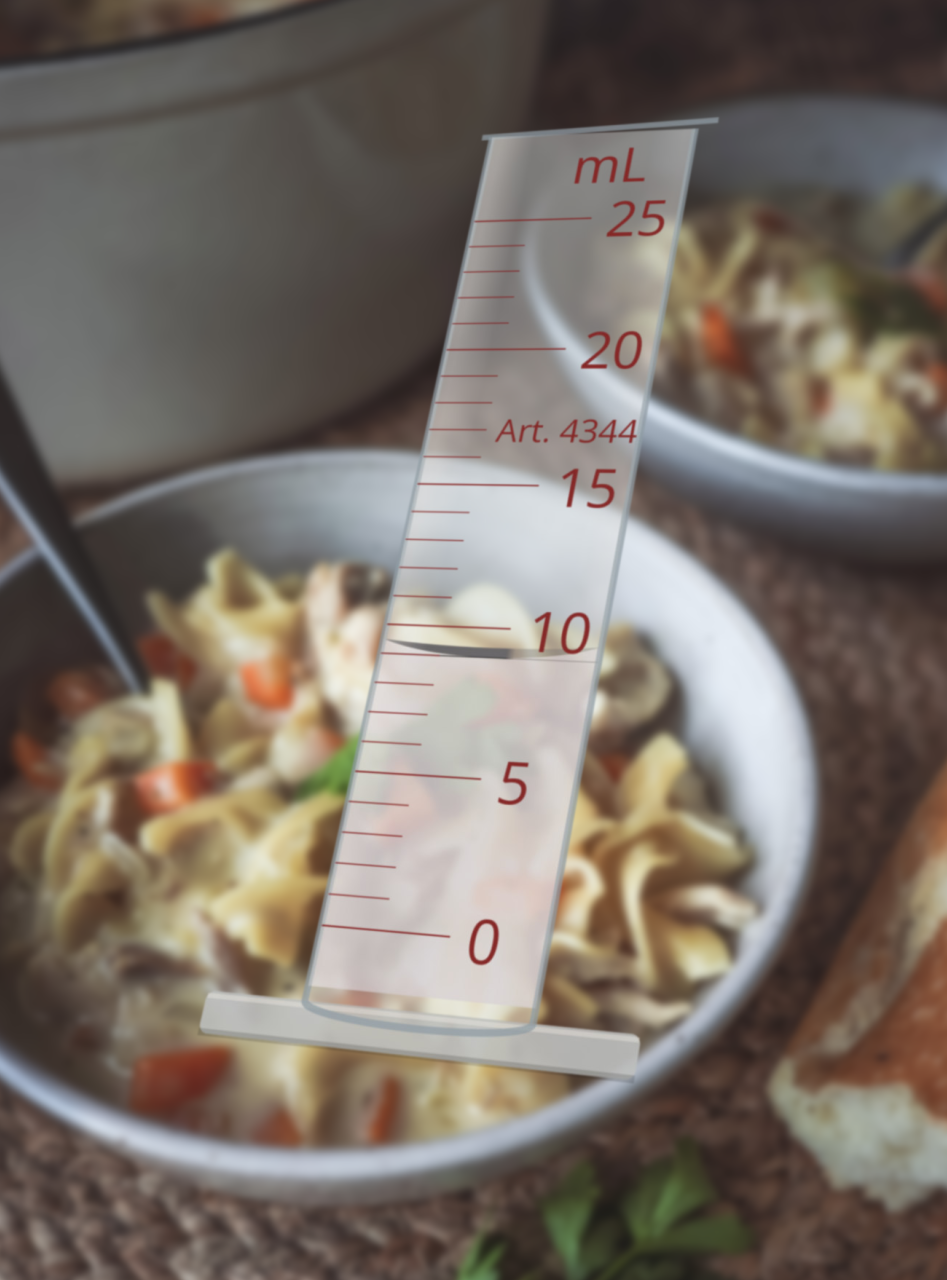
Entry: 9 mL
